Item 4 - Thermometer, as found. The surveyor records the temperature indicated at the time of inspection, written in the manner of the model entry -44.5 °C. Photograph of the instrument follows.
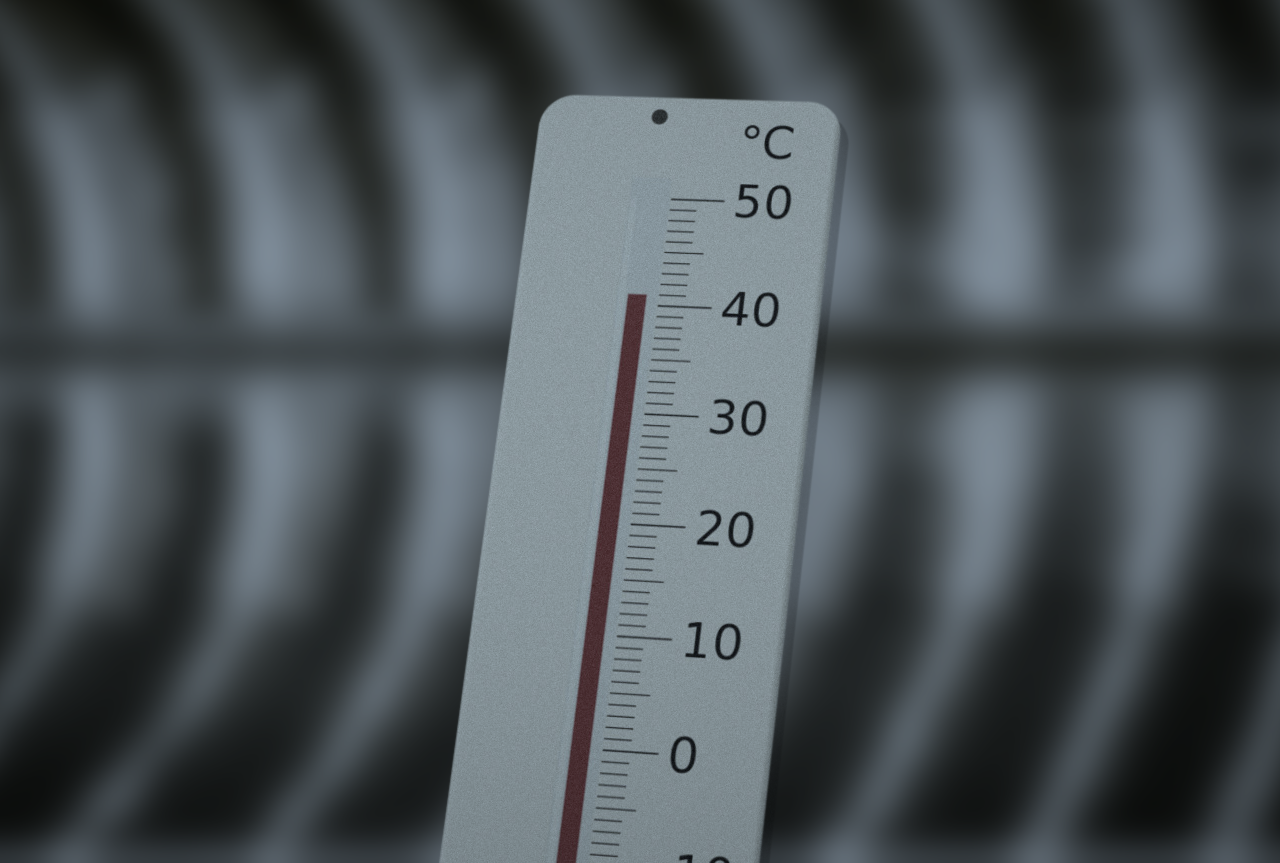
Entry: 41 °C
